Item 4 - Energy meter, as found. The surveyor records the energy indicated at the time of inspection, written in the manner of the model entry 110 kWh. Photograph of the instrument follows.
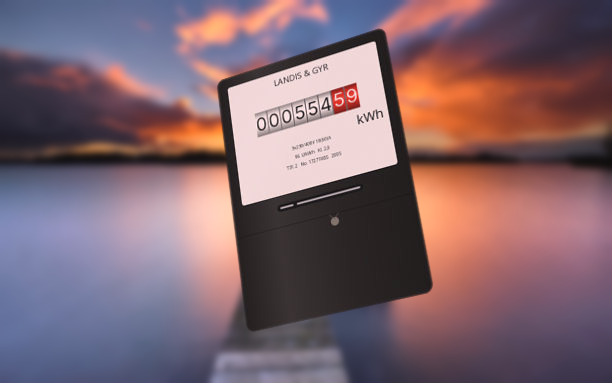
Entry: 554.59 kWh
